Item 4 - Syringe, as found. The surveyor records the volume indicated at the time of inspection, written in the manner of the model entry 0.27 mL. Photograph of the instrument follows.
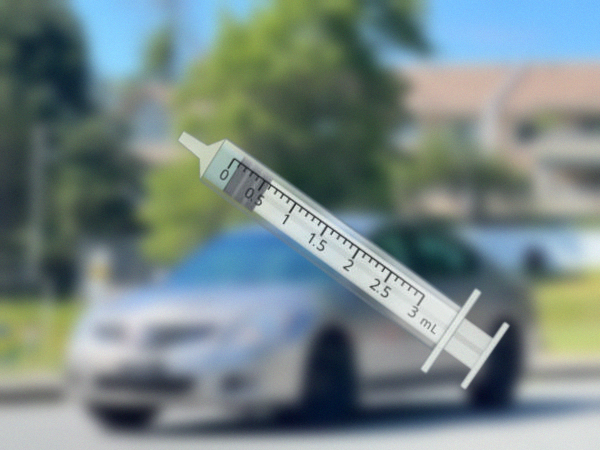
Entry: 0.1 mL
